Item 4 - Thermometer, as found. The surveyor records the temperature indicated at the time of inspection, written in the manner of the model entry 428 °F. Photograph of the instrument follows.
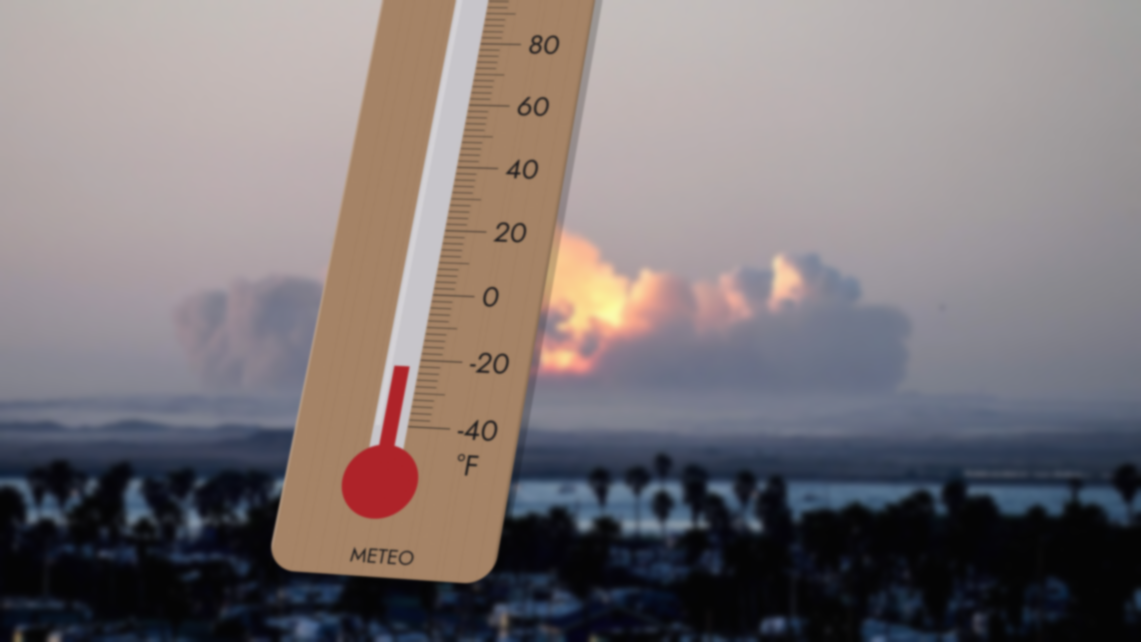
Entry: -22 °F
